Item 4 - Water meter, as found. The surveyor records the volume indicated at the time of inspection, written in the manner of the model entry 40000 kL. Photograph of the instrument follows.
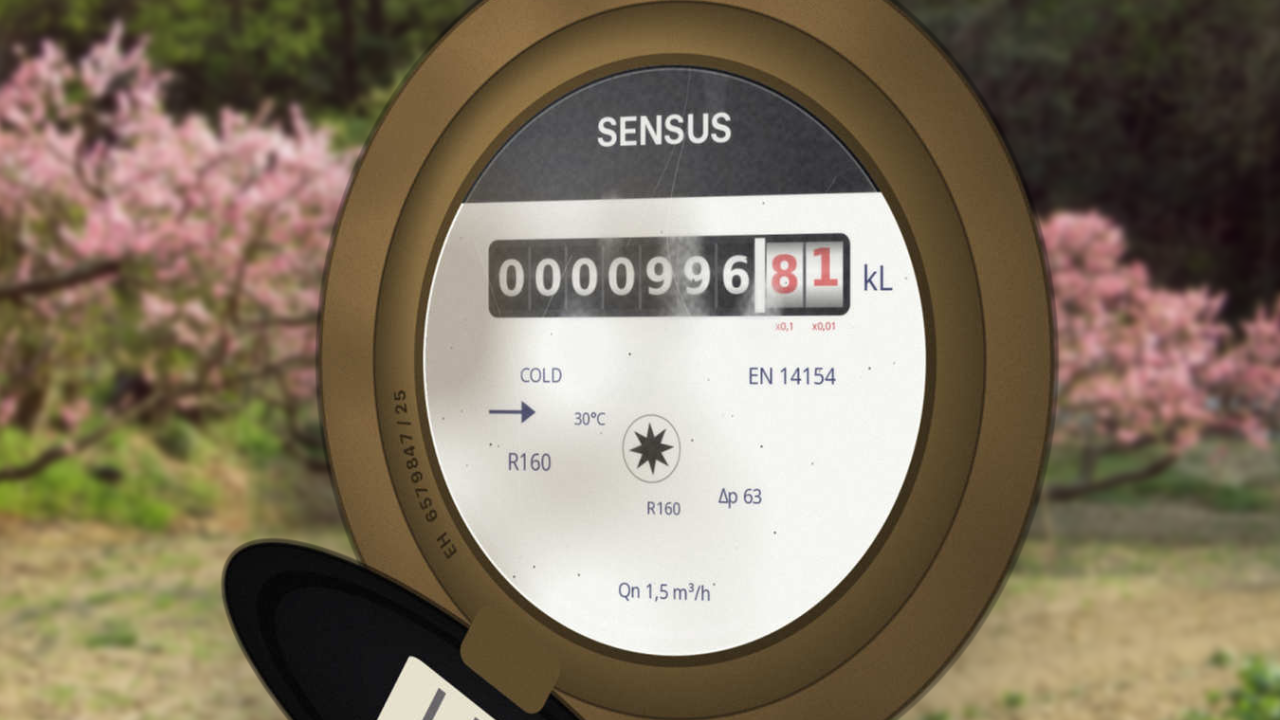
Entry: 996.81 kL
